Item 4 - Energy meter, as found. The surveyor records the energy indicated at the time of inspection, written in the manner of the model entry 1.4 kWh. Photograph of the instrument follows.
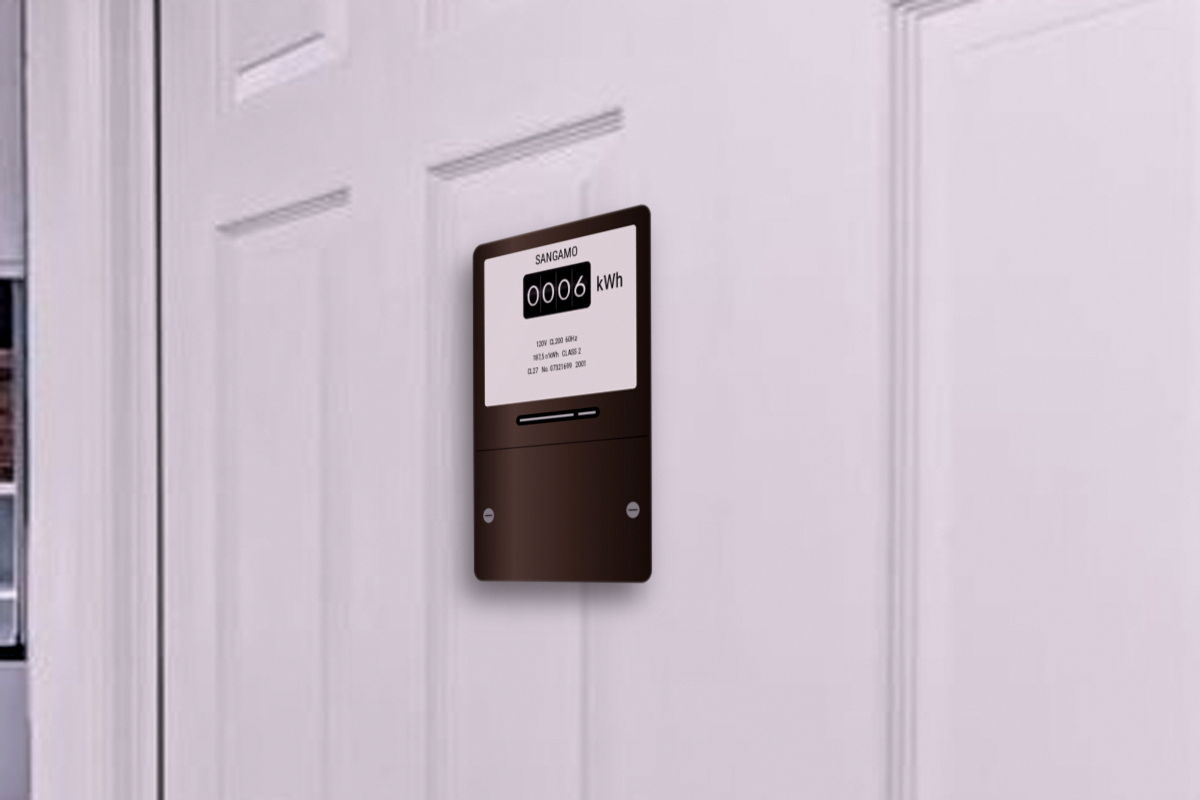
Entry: 6 kWh
